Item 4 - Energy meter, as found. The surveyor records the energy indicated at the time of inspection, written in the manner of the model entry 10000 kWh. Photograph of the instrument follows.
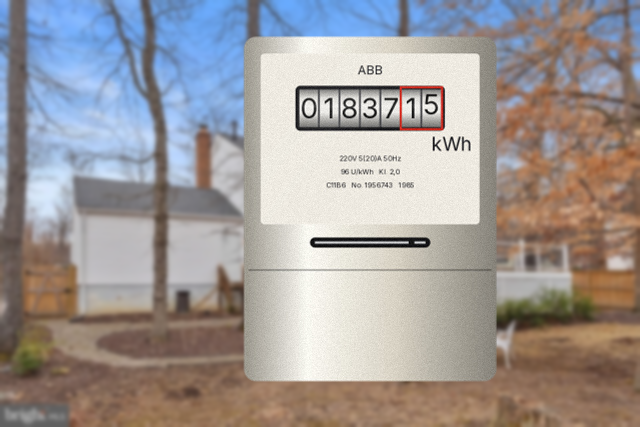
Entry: 1837.15 kWh
